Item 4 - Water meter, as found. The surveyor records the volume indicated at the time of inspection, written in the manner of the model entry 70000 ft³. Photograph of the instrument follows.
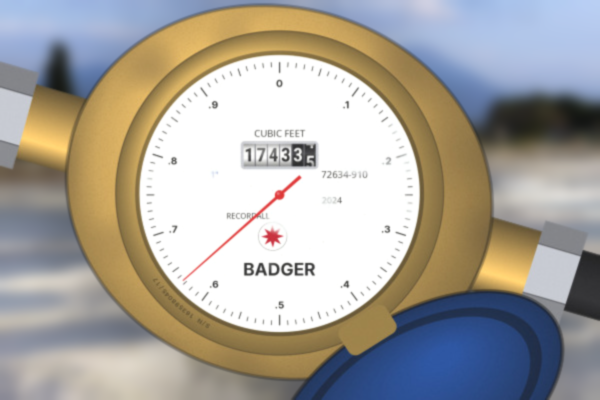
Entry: 174334.63 ft³
